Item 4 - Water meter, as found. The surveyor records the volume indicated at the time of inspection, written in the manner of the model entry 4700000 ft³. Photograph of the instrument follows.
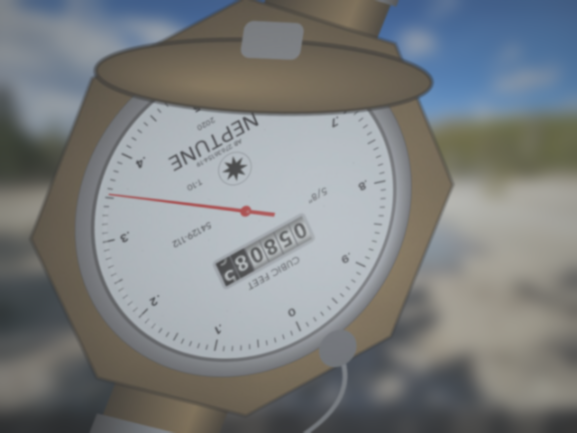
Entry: 58085.35 ft³
